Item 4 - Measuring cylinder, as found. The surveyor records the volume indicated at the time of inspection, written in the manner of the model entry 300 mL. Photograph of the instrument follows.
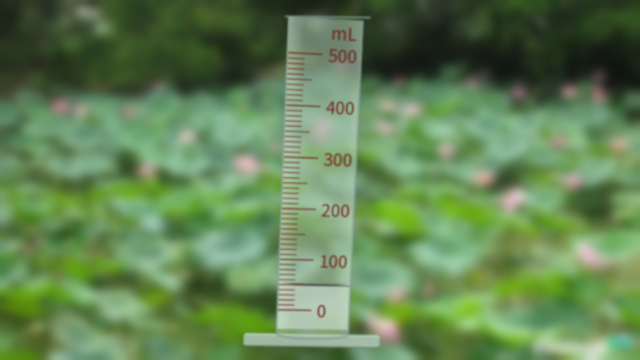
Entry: 50 mL
